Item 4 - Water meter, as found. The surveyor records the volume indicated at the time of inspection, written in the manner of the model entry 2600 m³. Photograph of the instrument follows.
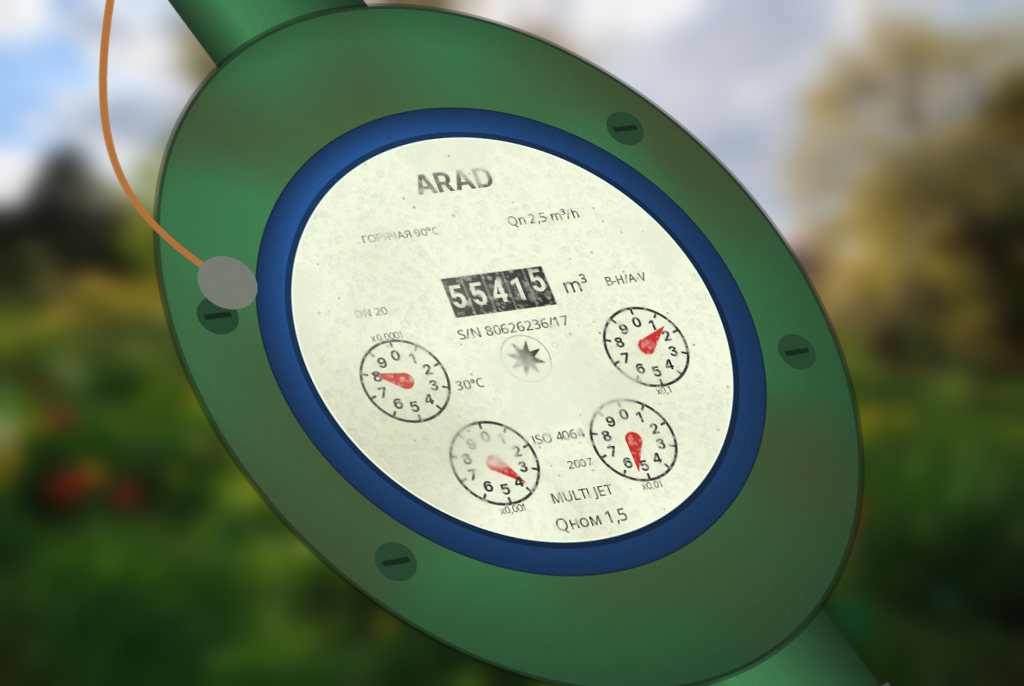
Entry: 55415.1538 m³
